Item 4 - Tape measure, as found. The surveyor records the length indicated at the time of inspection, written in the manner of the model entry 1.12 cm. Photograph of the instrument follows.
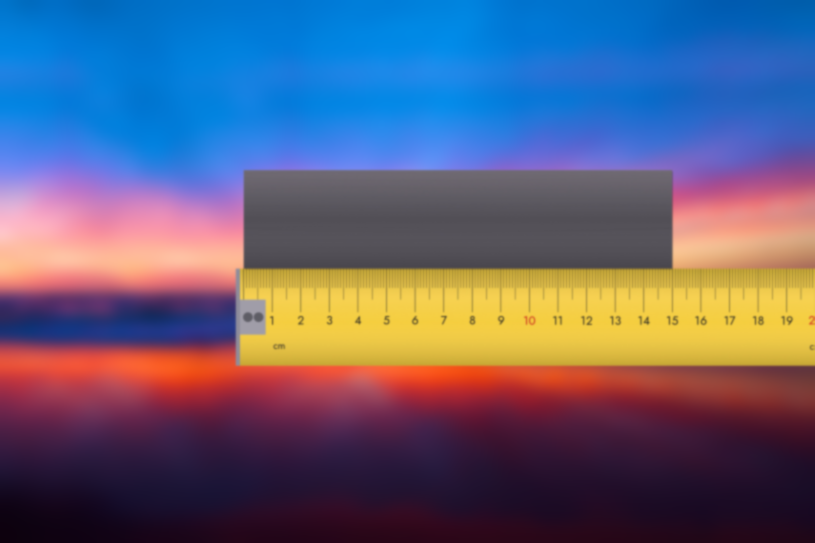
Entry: 15 cm
